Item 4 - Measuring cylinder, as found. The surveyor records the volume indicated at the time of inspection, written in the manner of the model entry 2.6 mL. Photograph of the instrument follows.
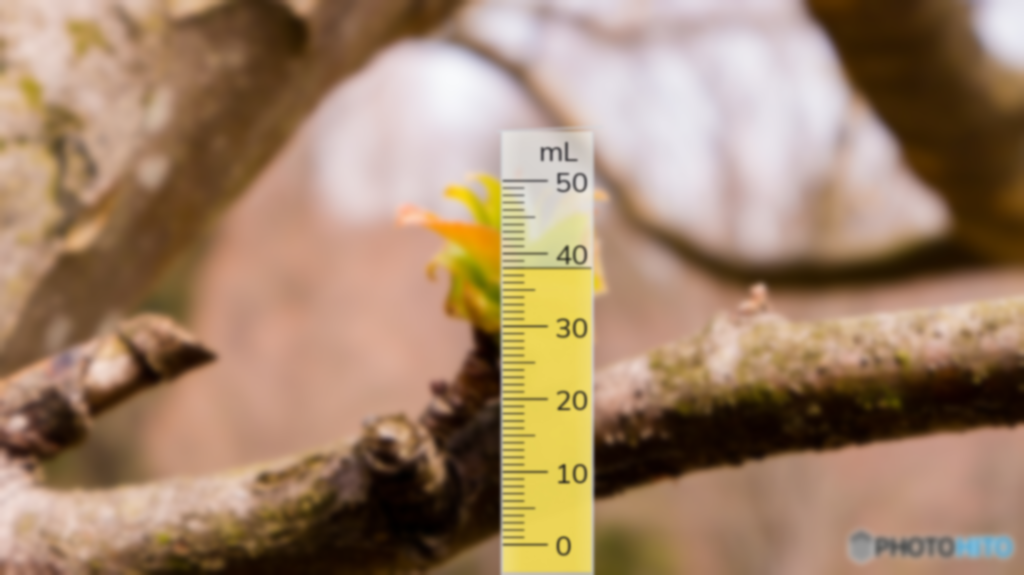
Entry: 38 mL
